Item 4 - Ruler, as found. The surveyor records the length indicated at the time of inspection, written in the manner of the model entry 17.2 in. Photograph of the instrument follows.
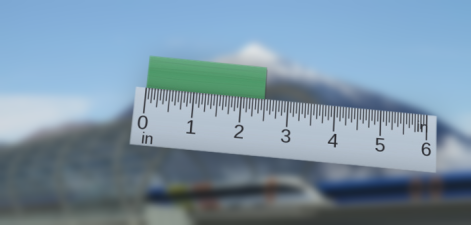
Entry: 2.5 in
